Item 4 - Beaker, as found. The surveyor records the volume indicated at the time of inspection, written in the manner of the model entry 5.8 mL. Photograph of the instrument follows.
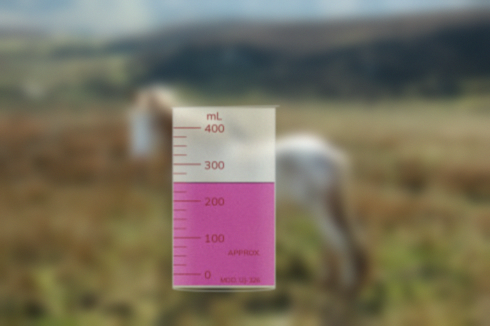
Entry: 250 mL
